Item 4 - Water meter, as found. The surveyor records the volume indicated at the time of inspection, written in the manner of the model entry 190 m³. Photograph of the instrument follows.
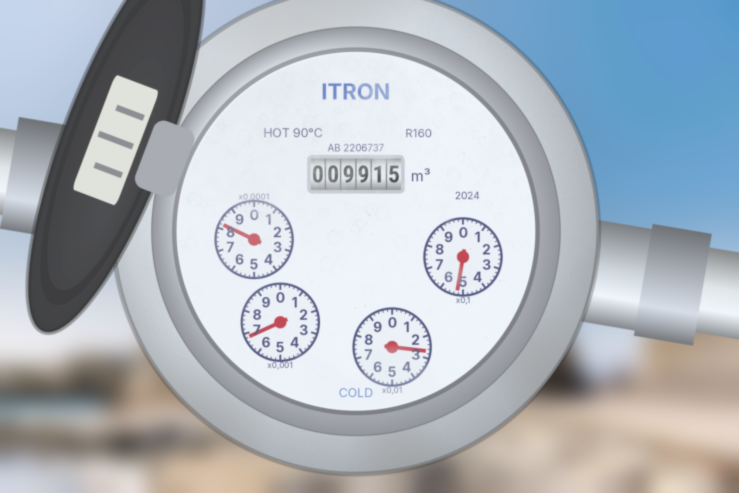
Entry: 9915.5268 m³
